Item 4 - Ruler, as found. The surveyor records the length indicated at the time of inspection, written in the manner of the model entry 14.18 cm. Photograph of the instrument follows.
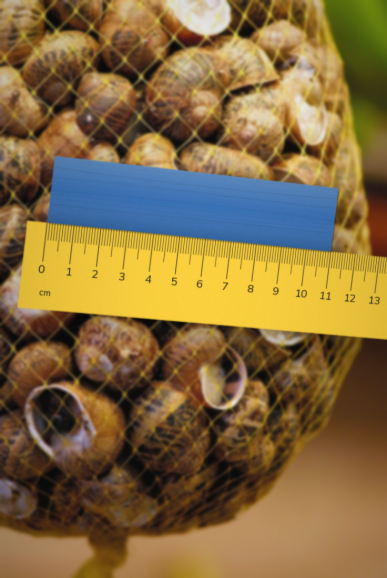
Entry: 11 cm
